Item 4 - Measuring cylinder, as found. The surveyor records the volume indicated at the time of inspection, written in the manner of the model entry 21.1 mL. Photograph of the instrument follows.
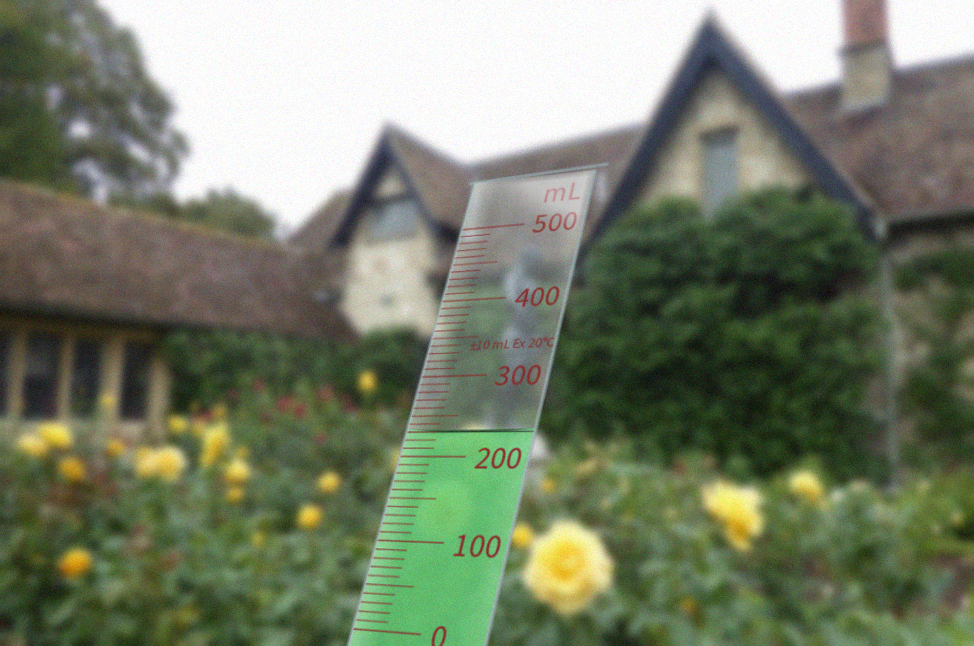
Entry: 230 mL
